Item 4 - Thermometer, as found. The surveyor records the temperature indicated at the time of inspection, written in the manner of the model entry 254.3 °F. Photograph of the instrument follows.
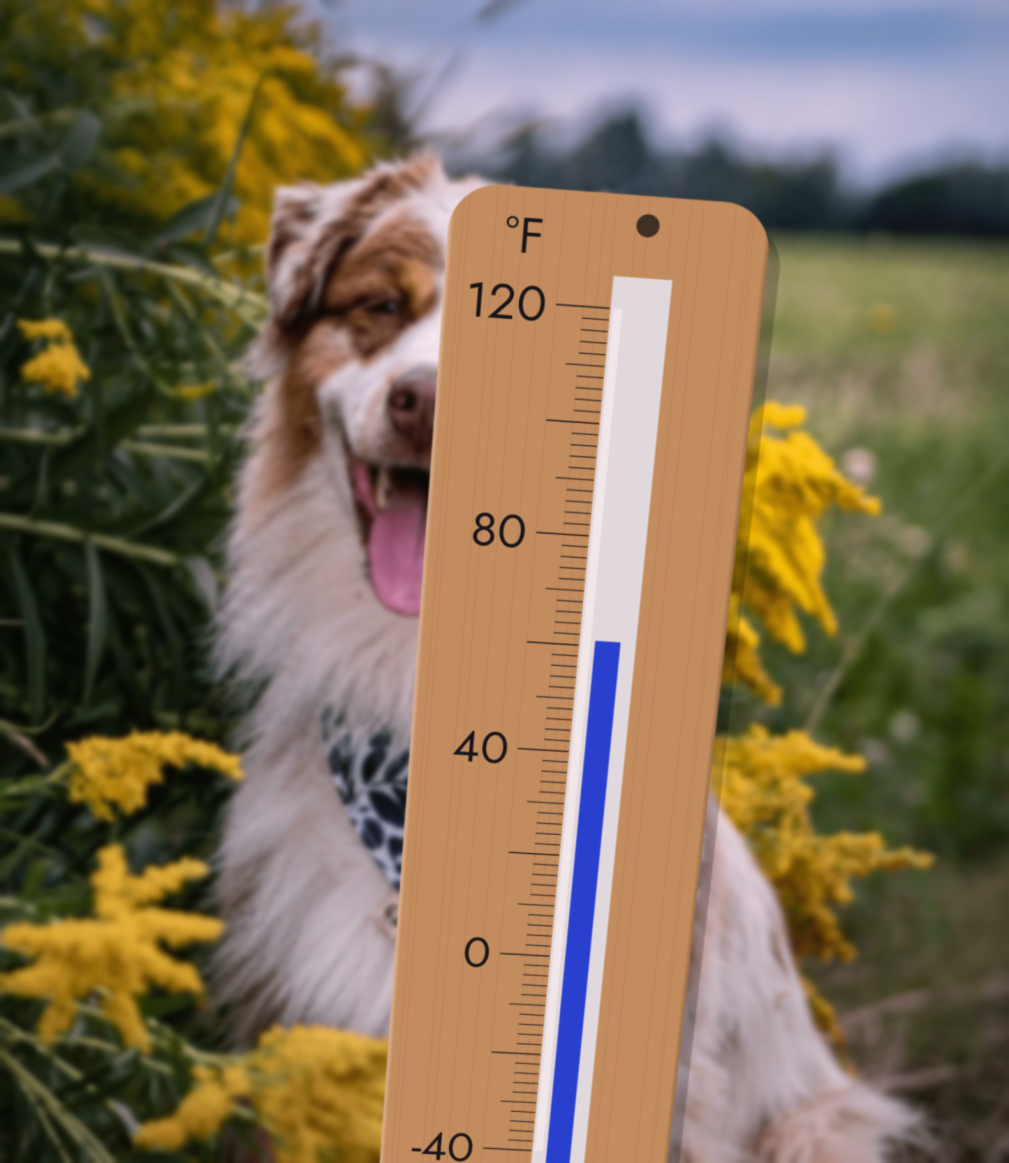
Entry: 61 °F
